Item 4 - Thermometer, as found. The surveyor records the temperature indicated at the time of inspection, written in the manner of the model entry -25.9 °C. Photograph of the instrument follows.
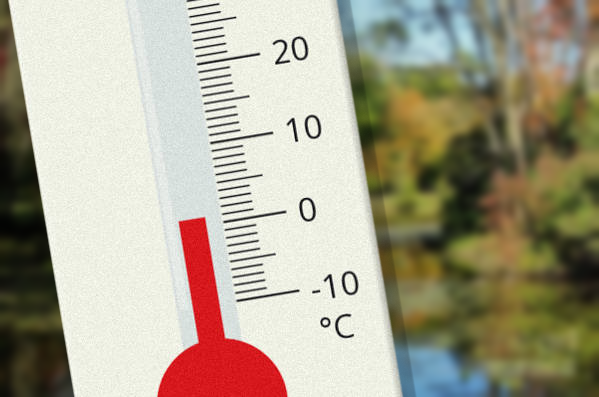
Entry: 1 °C
